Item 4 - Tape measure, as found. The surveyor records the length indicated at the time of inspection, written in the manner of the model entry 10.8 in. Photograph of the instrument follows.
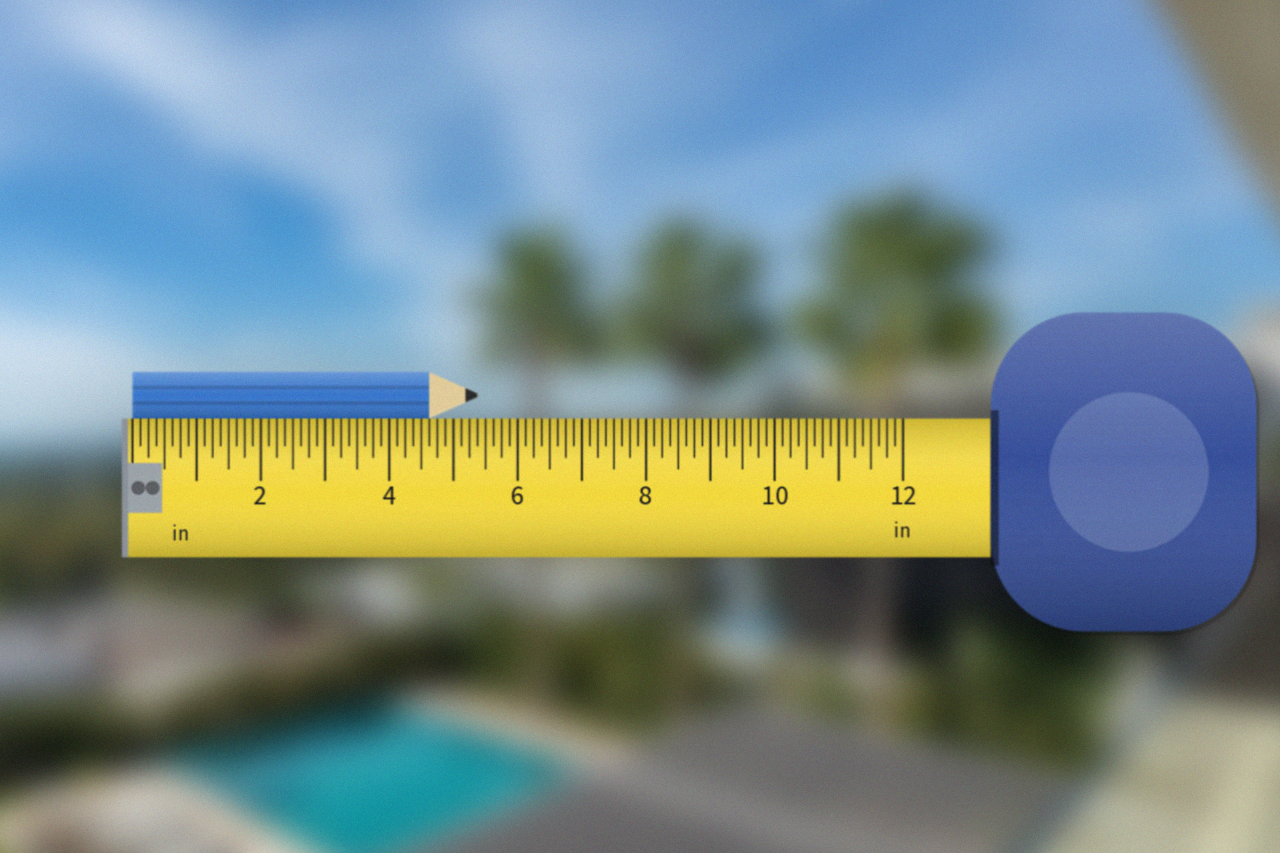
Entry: 5.375 in
